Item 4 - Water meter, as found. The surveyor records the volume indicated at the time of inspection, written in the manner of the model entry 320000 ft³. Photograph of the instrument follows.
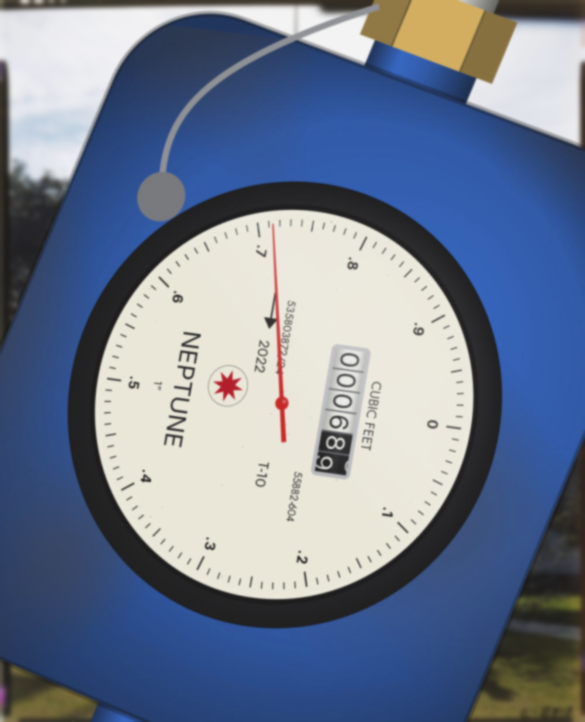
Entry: 688.71 ft³
